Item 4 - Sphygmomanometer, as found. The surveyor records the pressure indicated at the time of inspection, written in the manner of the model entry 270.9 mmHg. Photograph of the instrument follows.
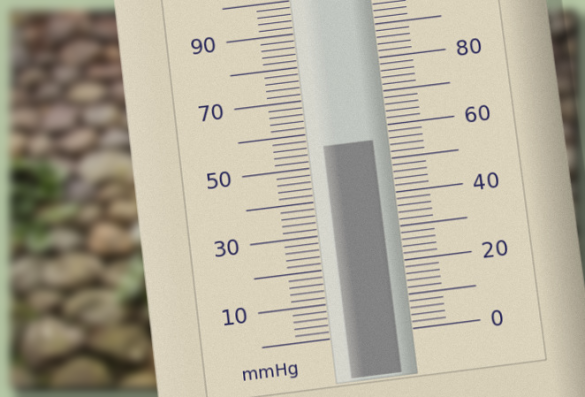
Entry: 56 mmHg
